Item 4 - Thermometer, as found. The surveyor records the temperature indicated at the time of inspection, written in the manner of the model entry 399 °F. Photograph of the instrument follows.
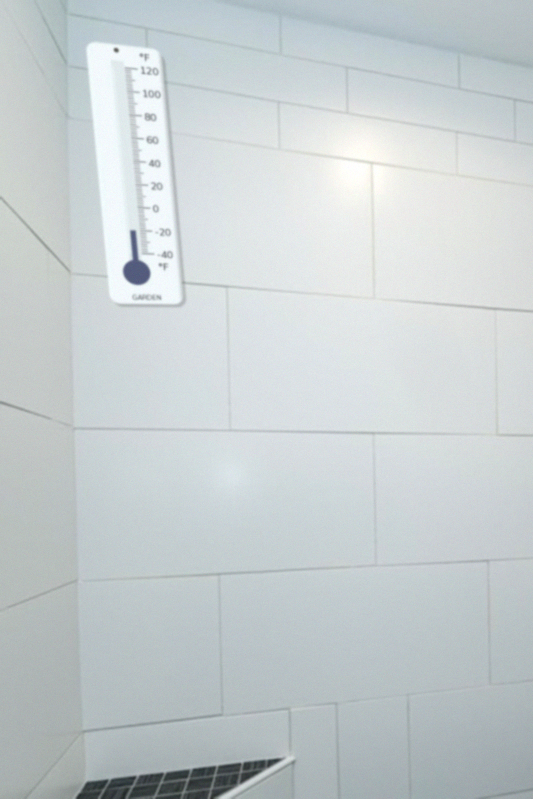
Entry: -20 °F
